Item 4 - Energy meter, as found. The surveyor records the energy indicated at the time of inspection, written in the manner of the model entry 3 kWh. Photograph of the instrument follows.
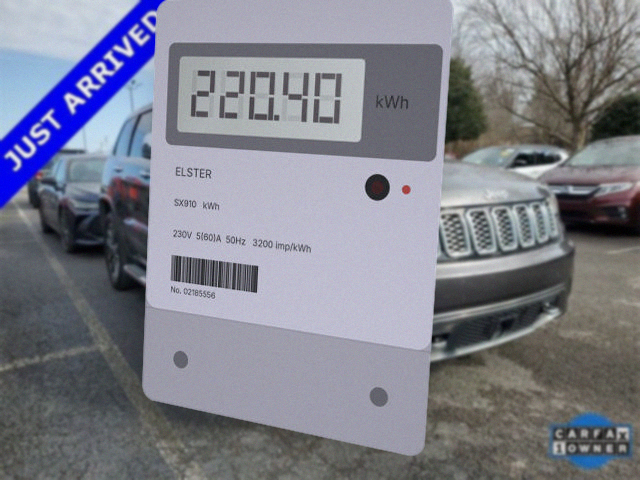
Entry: 220.40 kWh
